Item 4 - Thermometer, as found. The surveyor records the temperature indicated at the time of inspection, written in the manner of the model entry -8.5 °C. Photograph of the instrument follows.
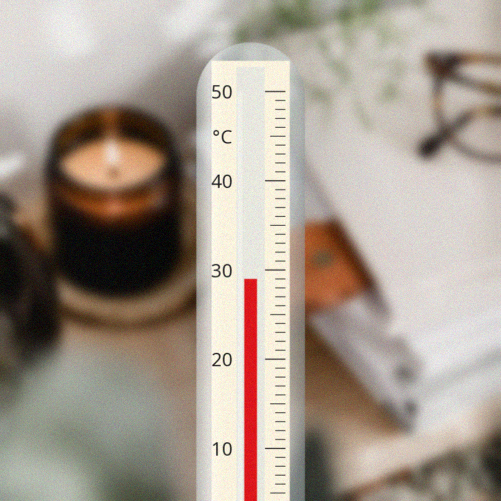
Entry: 29 °C
